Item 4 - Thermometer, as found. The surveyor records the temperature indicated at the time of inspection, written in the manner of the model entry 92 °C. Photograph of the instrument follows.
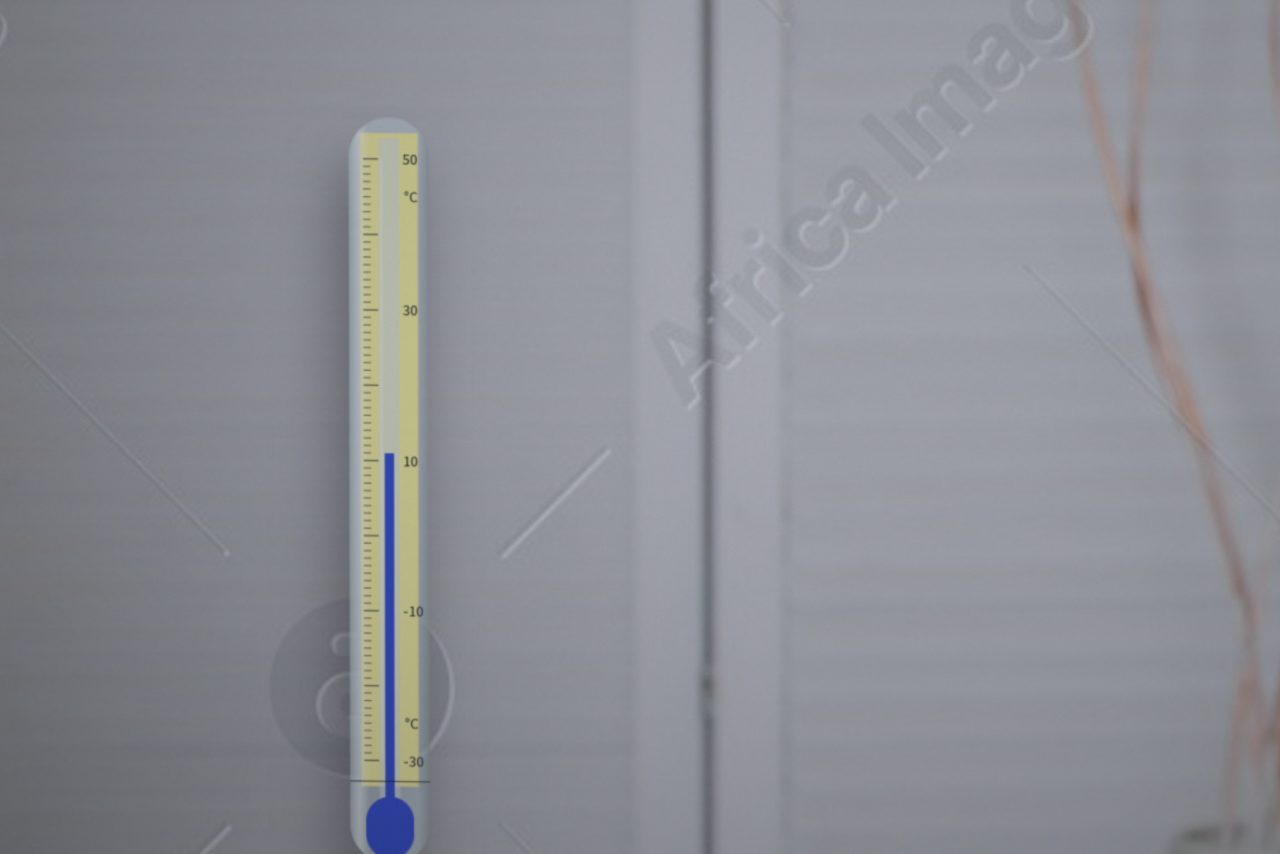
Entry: 11 °C
